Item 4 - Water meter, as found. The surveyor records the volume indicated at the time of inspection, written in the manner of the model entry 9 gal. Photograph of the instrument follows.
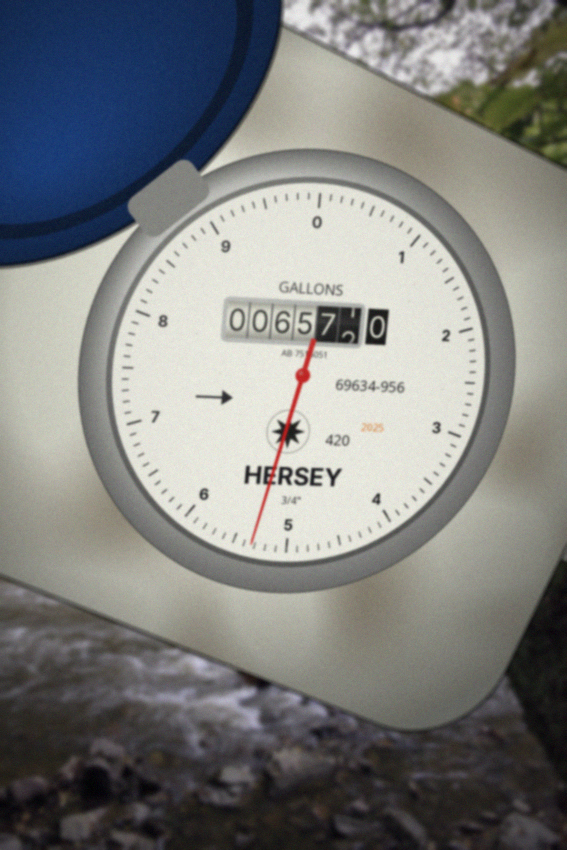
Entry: 65715.3 gal
